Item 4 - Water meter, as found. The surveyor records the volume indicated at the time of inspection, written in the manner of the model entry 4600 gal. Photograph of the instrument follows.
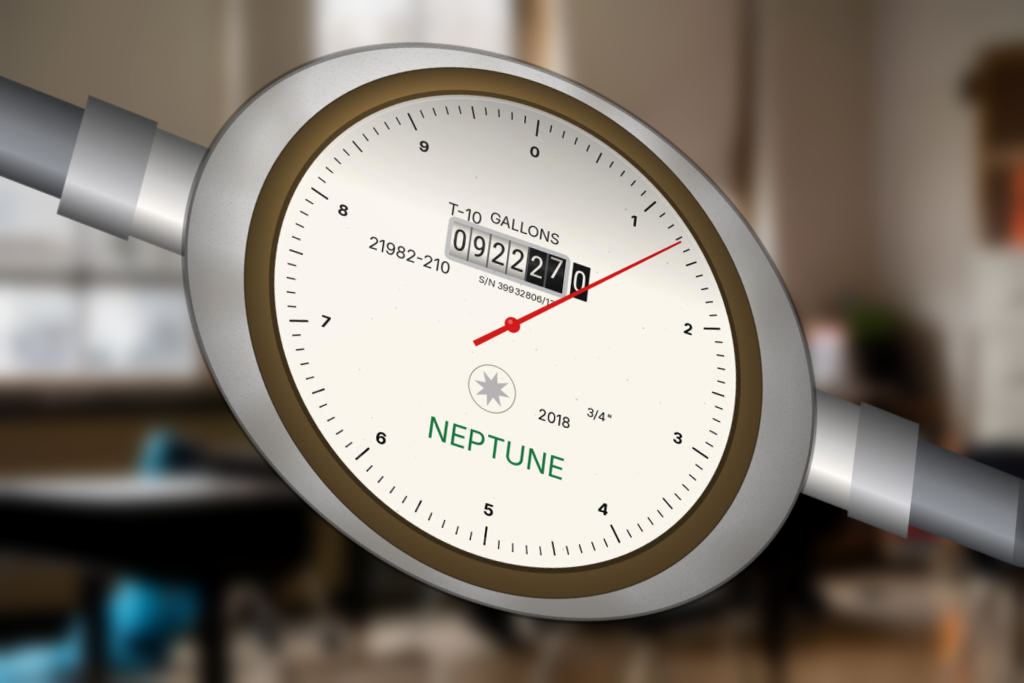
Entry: 922271.3 gal
